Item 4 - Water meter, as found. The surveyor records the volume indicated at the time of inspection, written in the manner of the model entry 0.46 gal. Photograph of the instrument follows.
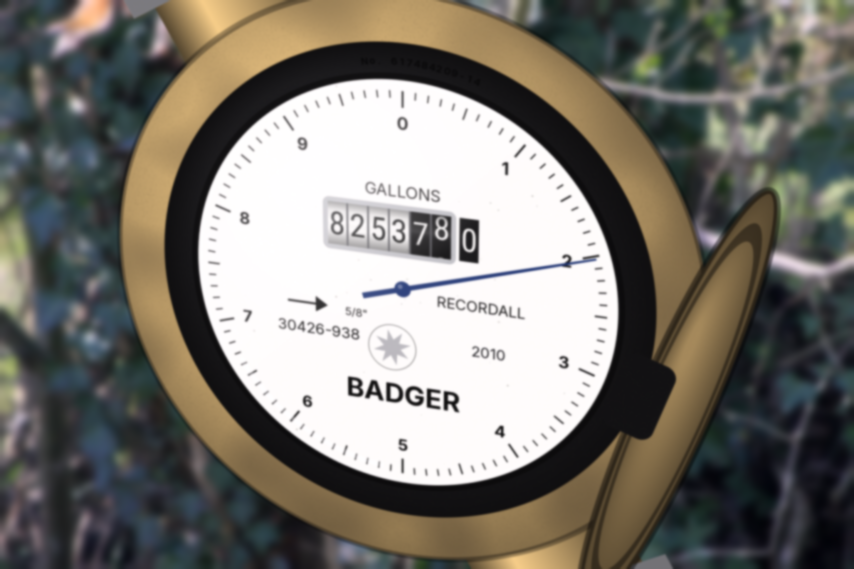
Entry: 8253782.0 gal
